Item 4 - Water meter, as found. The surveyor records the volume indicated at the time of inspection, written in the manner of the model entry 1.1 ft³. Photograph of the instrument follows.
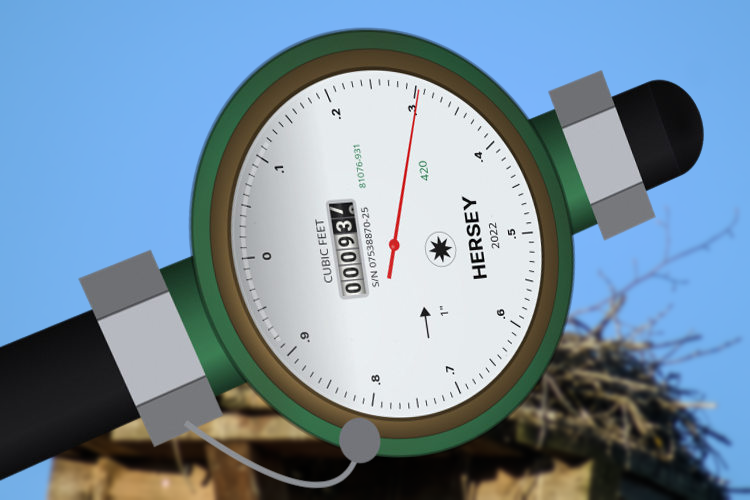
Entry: 937.30 ft³
